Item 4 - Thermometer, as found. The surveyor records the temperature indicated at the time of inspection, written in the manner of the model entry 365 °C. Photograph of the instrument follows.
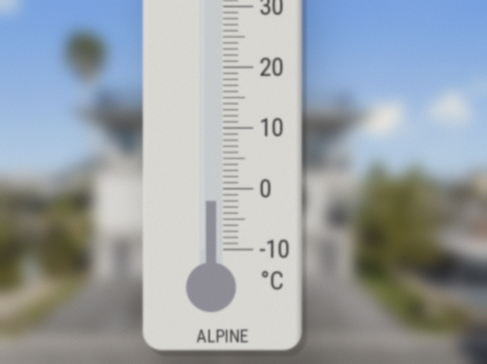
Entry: -2 °C
